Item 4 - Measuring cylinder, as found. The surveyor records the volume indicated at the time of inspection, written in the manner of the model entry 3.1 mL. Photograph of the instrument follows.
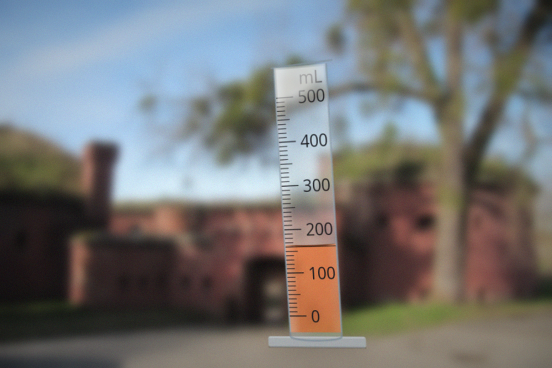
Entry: 160 mL
